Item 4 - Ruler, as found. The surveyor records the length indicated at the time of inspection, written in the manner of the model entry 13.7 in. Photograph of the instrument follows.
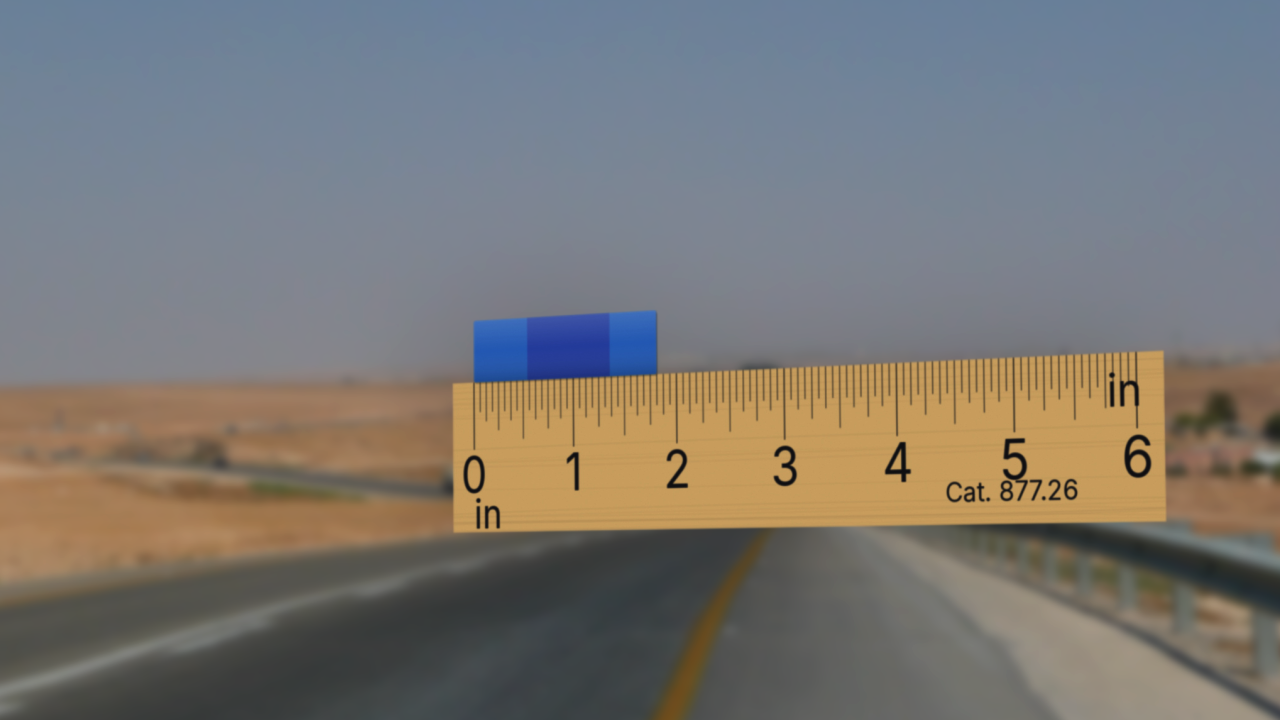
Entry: 1.8125 in
